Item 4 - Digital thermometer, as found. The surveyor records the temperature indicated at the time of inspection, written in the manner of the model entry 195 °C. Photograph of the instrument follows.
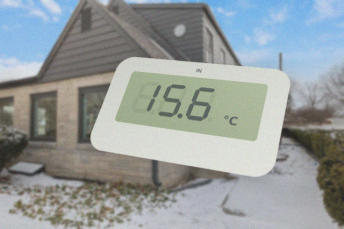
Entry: 15.6 °C
